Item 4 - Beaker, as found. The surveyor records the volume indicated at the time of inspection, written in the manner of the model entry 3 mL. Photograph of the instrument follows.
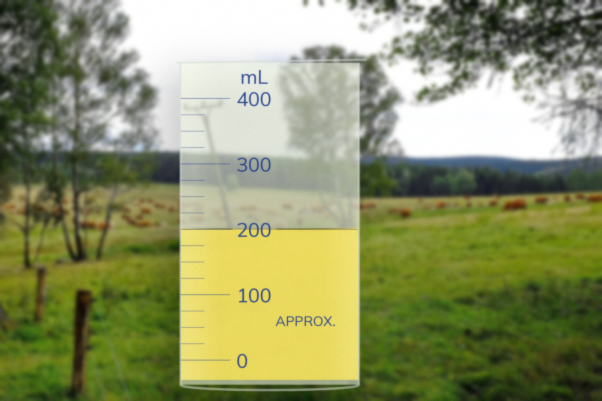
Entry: 200 mL
